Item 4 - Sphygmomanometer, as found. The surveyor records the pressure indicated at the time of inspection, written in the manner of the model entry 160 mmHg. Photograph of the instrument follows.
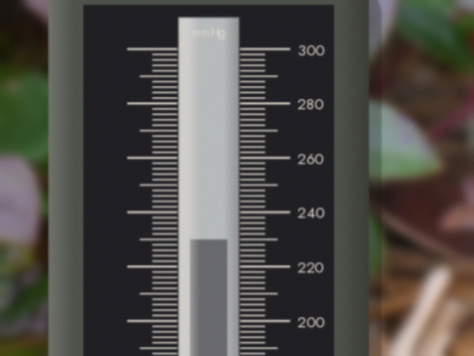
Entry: 230 mmHg
